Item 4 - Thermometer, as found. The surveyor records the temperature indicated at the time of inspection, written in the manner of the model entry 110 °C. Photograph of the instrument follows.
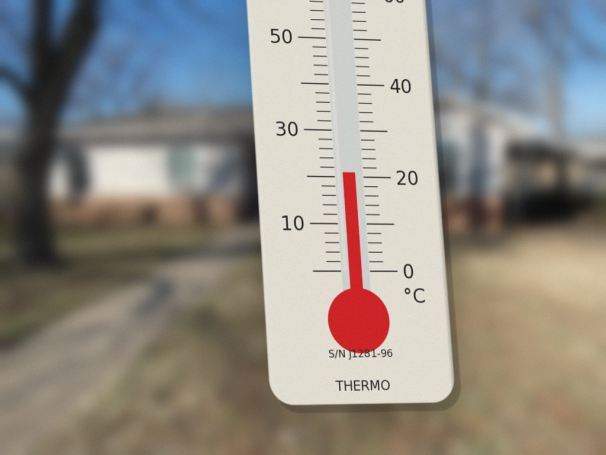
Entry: 21 °C
